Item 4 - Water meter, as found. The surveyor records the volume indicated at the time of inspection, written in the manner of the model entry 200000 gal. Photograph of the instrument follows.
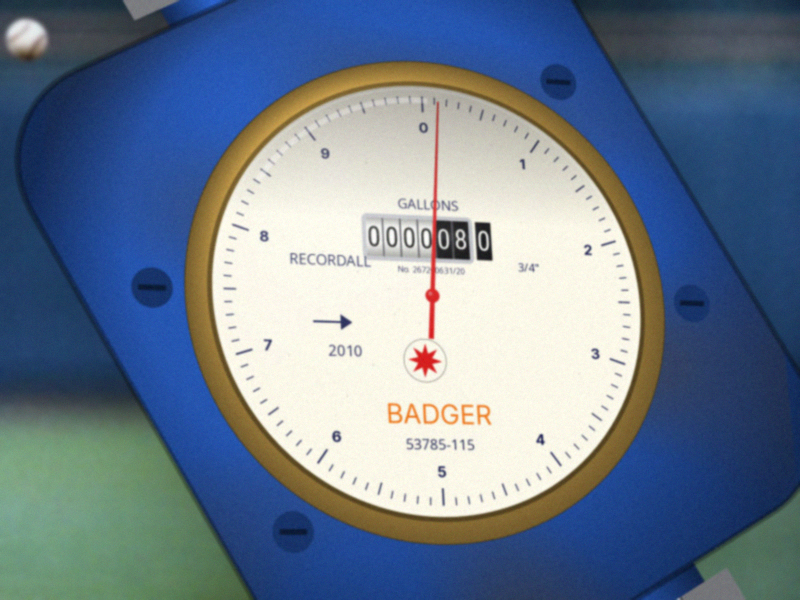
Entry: 80.1 gal
